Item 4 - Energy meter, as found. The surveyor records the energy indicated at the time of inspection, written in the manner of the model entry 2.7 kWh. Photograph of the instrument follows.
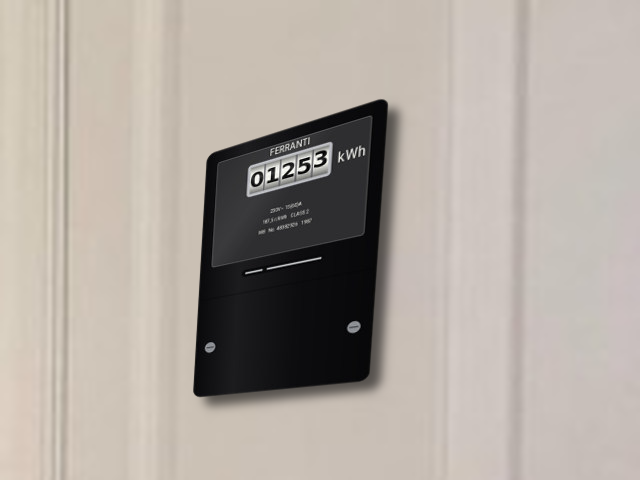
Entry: 1253 kWh
